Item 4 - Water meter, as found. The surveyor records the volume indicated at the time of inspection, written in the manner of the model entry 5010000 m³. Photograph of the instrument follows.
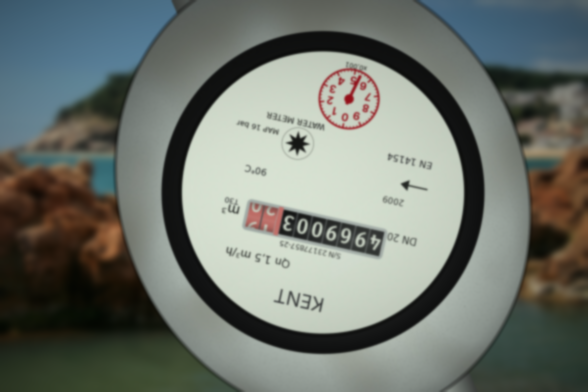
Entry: 4969003.195 m³
